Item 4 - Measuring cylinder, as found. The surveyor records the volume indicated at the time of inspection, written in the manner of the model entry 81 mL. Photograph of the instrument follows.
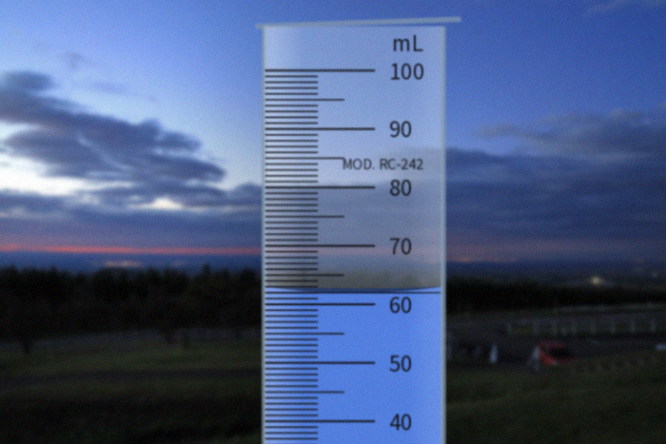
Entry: 62 mL
